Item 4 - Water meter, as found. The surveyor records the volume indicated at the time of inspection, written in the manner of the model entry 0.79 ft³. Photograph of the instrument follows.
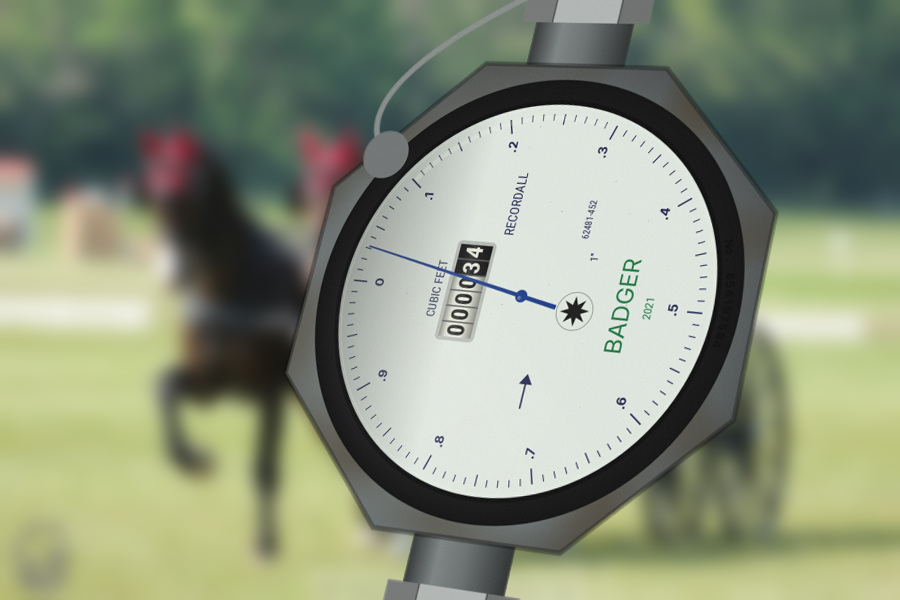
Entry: 34.03 ft³
